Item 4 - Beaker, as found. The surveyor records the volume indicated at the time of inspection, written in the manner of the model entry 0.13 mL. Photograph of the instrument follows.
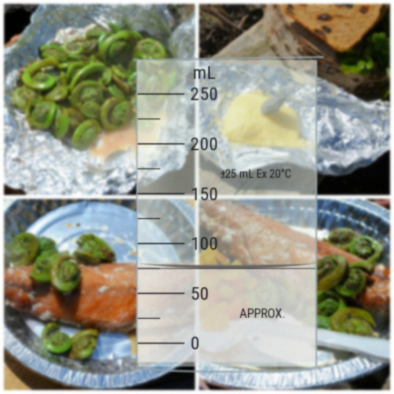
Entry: 75 mL
